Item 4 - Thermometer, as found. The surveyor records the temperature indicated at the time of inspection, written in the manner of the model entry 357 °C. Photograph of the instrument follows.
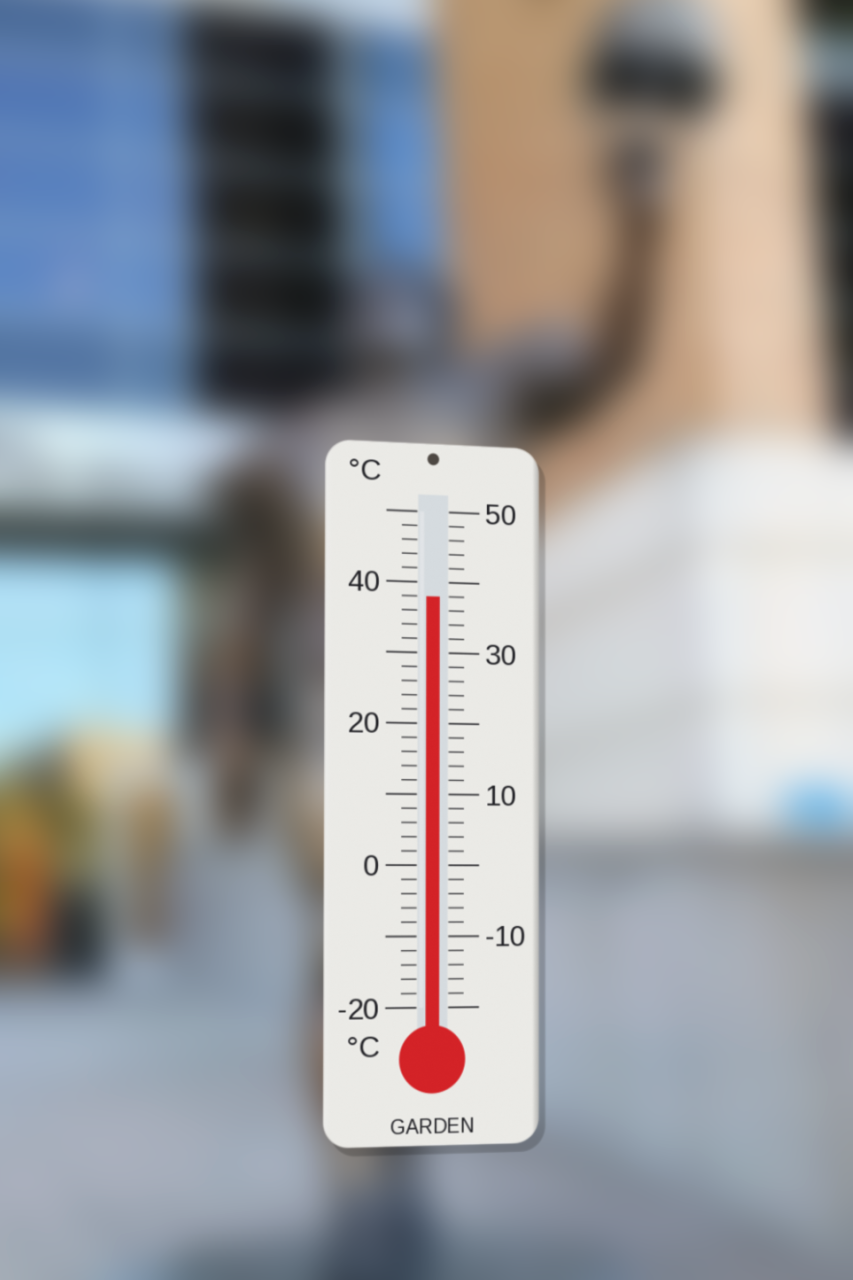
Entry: 38 °C
